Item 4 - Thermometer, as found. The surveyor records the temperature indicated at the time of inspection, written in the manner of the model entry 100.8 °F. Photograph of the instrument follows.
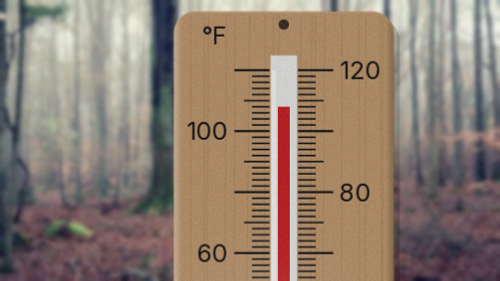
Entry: 108 °F
